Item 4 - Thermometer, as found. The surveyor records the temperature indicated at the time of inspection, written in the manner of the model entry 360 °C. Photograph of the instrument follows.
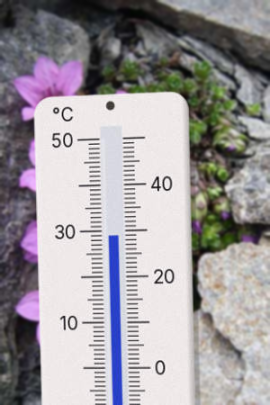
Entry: 29 °C
